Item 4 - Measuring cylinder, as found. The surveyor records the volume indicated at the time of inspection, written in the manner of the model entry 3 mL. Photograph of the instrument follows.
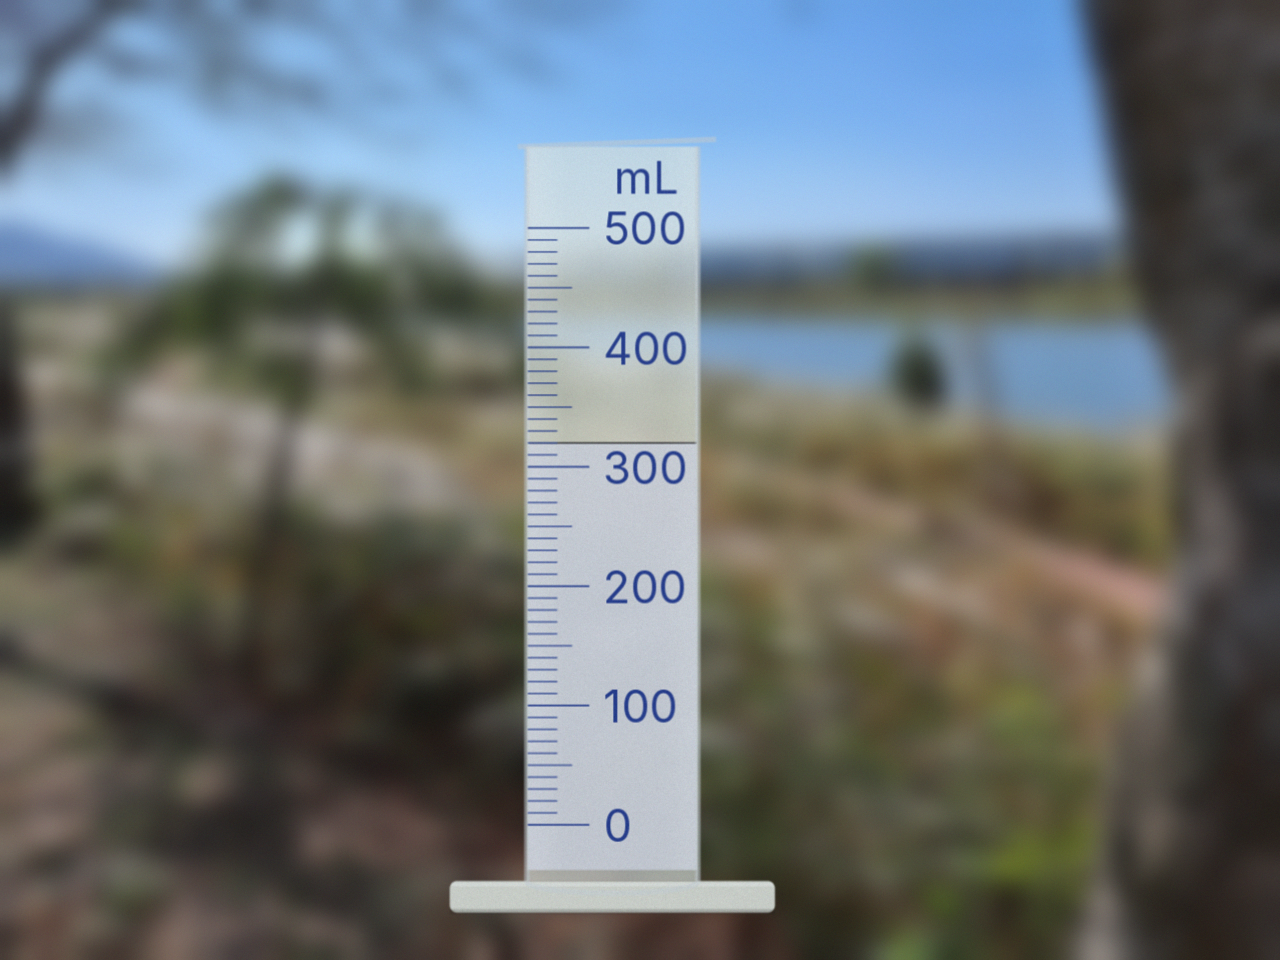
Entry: 320 mL
